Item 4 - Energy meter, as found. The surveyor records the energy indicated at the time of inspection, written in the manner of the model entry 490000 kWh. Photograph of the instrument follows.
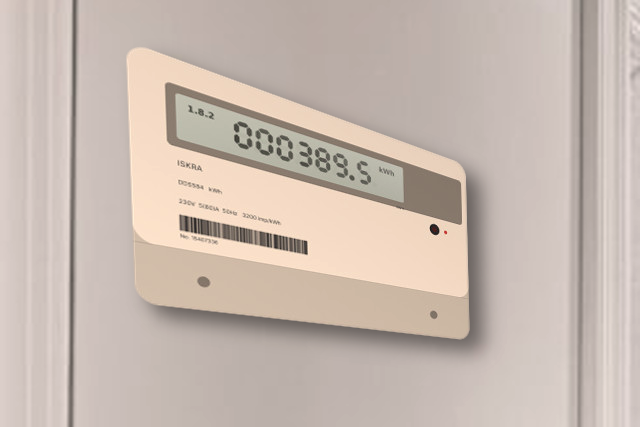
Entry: 389.5 kWh
